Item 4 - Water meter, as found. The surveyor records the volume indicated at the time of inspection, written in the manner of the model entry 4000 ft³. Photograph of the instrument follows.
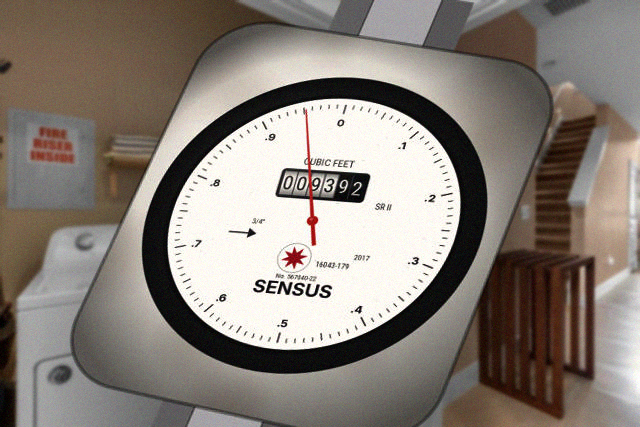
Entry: 9391.95 ft³
